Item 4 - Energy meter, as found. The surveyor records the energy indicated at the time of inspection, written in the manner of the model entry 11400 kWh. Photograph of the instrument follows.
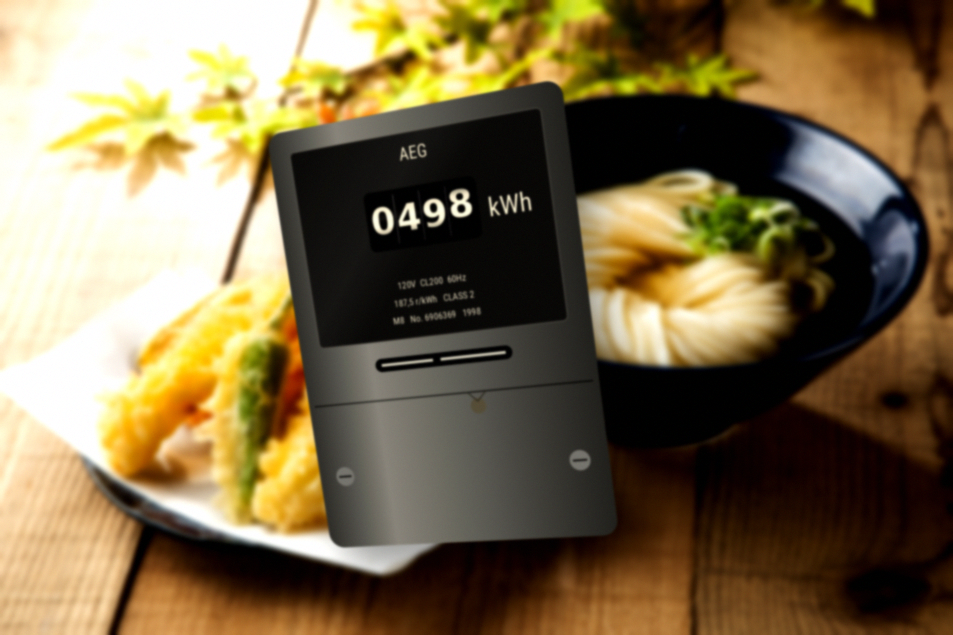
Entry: 498 kWh
